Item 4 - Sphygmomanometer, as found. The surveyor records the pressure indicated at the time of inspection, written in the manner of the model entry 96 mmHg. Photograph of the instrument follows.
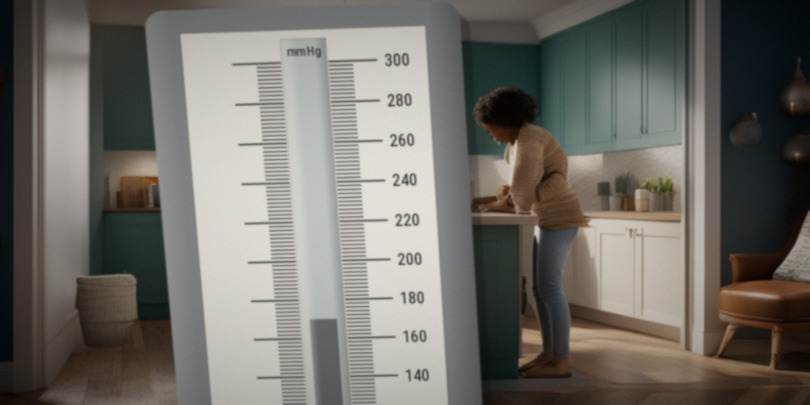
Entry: 170 mmHg
